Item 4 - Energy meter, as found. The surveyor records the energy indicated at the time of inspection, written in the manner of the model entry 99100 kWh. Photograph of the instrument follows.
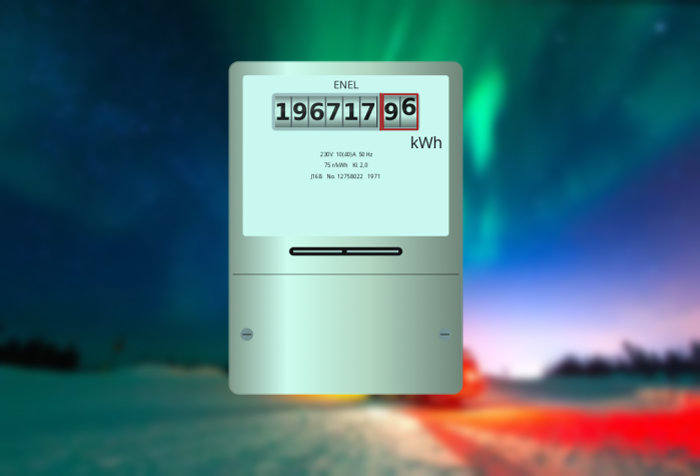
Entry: 196717.96 kWh
